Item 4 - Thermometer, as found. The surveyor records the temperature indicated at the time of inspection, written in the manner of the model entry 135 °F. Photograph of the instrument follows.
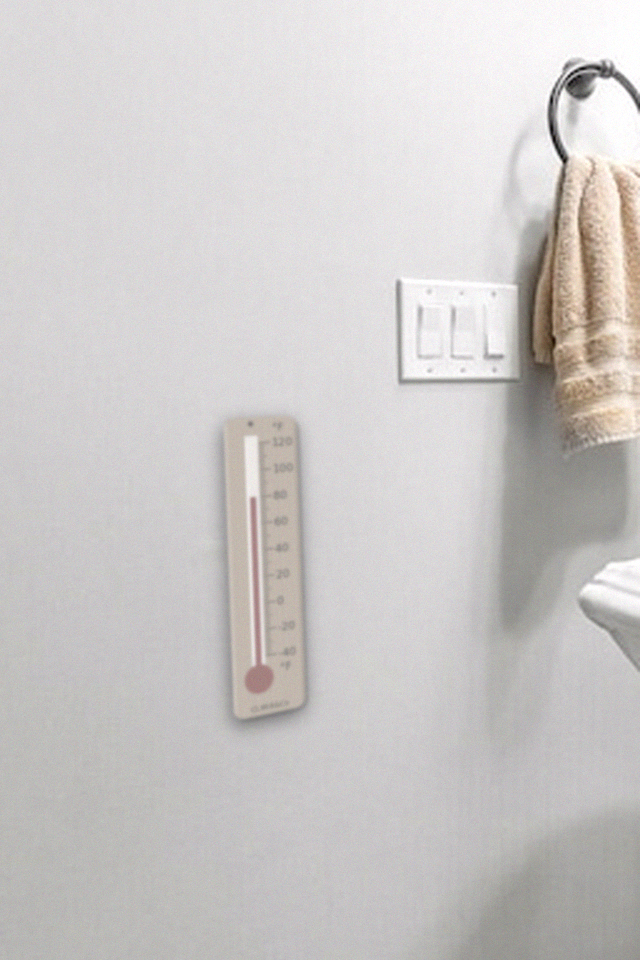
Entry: 80 °F
